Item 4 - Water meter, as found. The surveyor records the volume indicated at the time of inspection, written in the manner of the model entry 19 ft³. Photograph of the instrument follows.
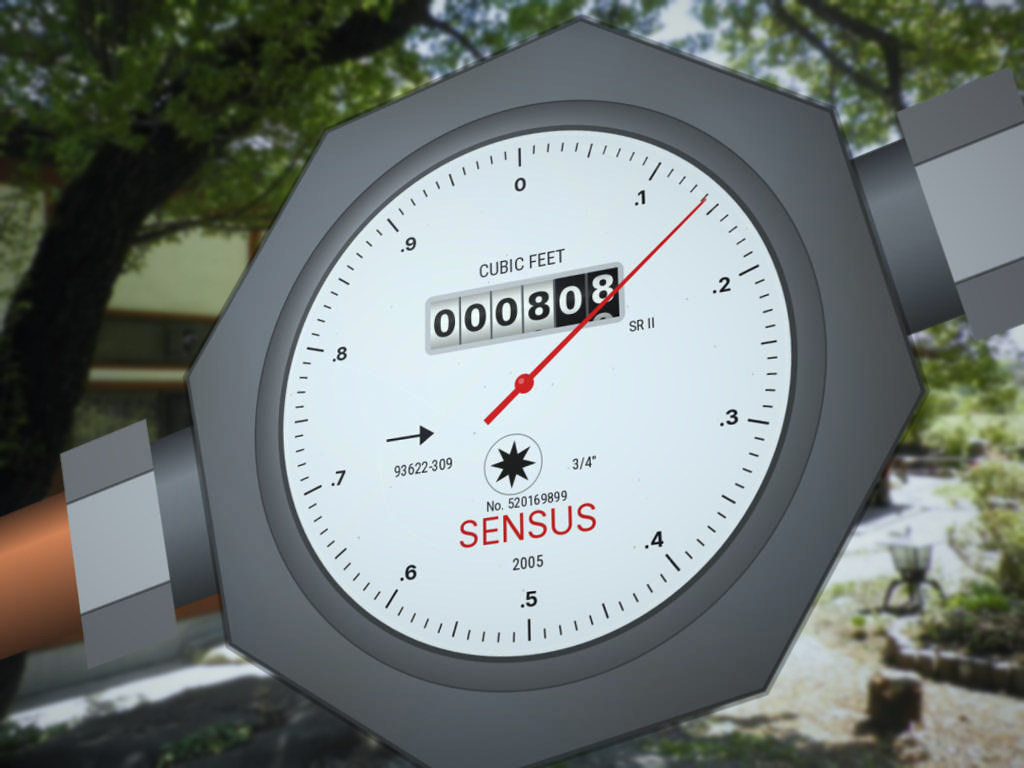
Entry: 808.14 ft³
